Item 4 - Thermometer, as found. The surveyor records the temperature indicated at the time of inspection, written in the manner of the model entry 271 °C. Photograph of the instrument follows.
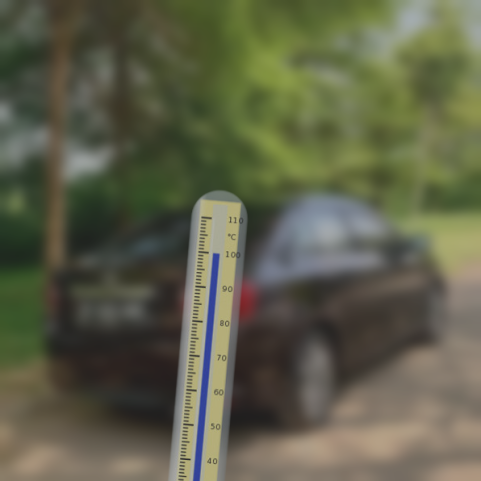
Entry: 100 °C
